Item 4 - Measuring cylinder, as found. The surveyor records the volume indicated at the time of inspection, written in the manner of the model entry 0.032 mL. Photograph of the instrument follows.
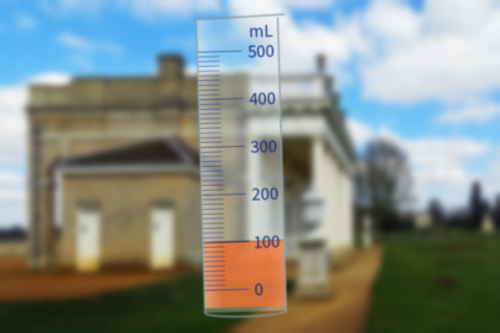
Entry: 100 mL
